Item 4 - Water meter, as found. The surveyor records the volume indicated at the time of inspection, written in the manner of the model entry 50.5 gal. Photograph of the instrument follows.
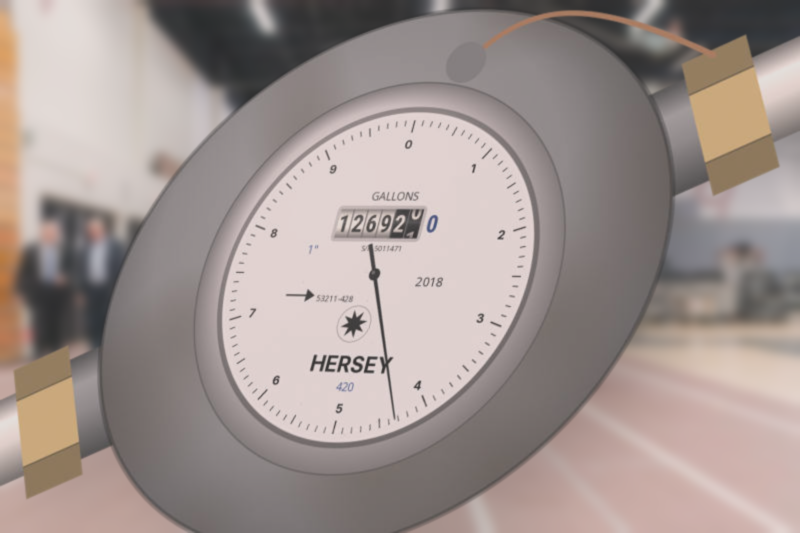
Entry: 1269204.3 gal
